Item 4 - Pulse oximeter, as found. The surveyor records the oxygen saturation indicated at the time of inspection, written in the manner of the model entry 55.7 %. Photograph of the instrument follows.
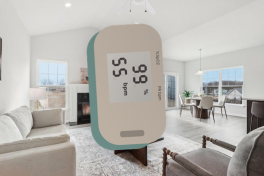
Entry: 99 %
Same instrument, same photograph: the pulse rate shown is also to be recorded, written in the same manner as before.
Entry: 55 bpm
